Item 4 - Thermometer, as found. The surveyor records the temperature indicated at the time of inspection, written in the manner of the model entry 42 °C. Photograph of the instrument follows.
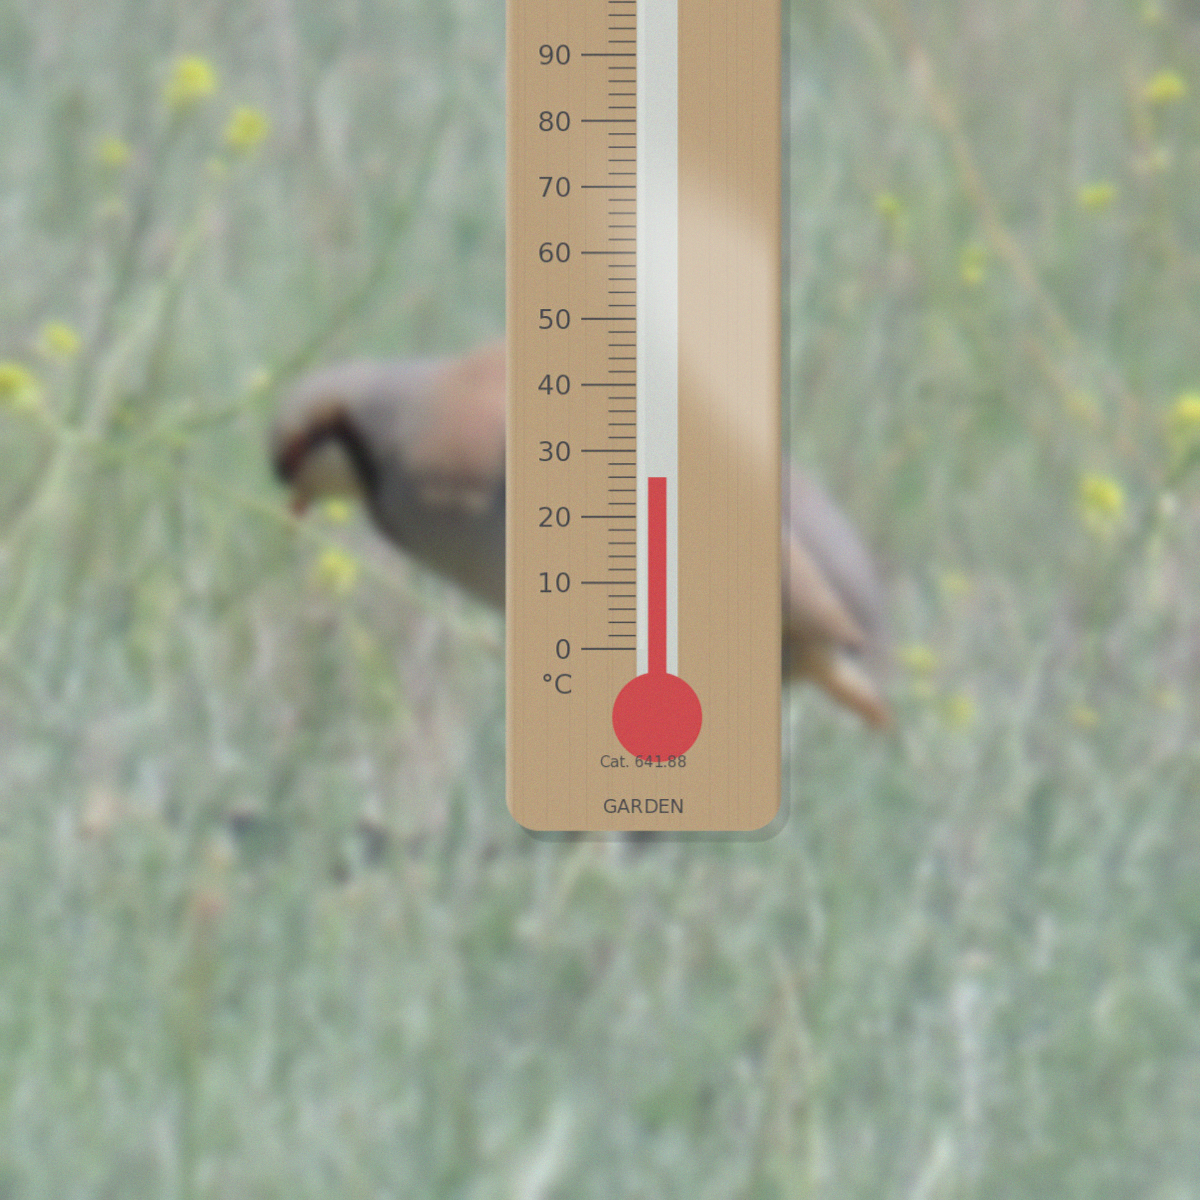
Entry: 26 °C
